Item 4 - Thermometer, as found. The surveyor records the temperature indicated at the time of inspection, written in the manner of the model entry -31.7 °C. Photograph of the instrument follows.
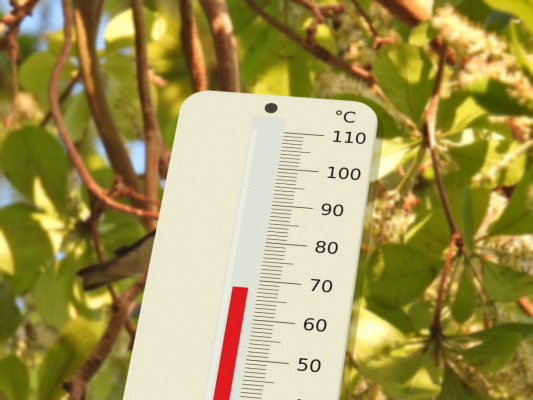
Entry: 68 °C
